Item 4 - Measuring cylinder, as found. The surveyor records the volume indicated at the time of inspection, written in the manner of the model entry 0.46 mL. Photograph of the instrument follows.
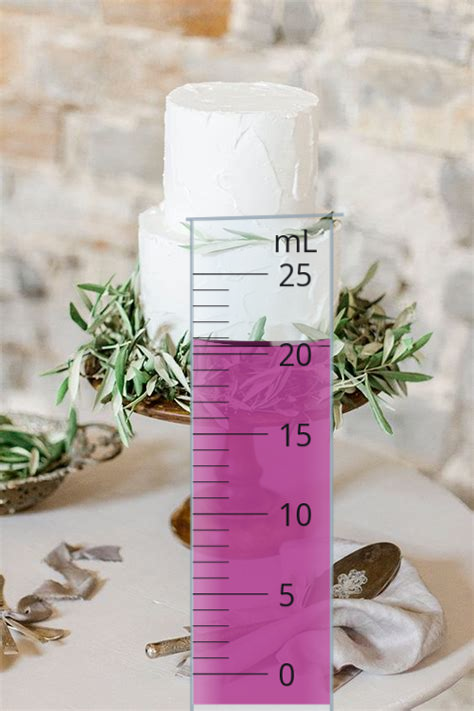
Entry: 20.5 mL
